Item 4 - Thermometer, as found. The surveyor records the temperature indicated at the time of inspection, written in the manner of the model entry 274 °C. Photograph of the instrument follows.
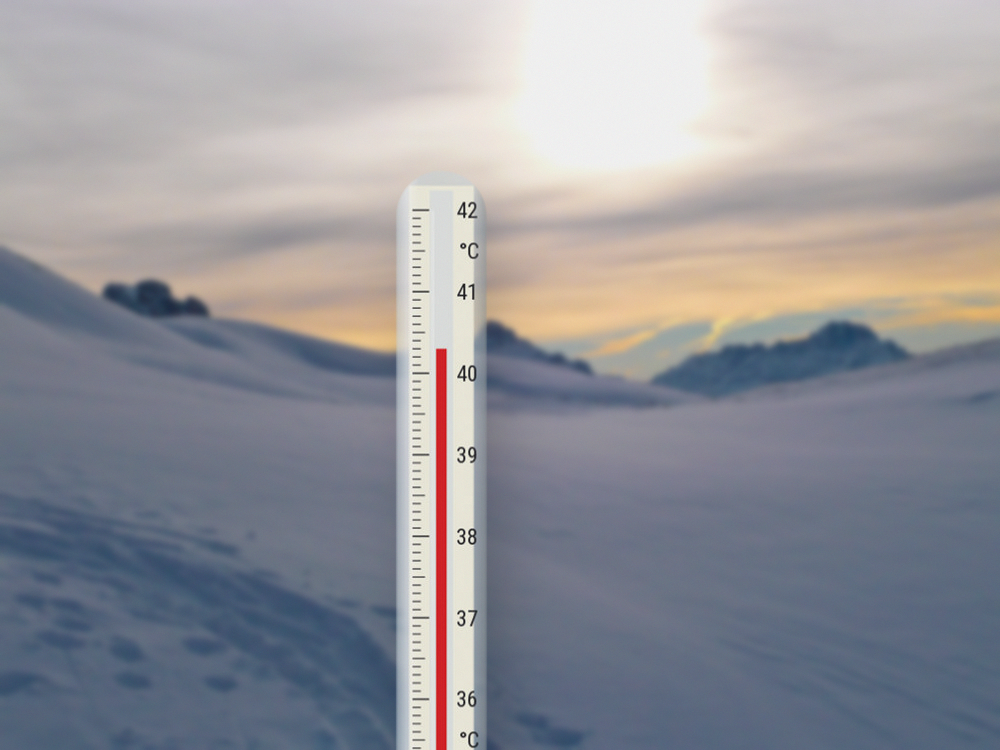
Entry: 40.3 °C
